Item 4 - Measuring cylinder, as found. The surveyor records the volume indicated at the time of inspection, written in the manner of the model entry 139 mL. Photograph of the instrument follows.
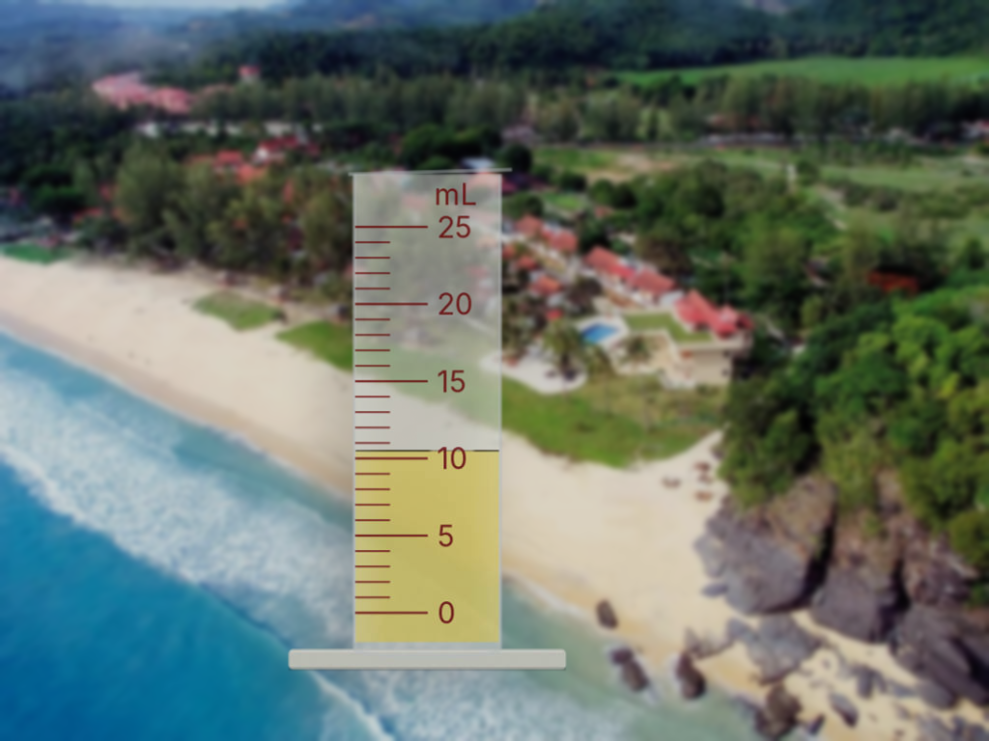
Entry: 10.5 mL
